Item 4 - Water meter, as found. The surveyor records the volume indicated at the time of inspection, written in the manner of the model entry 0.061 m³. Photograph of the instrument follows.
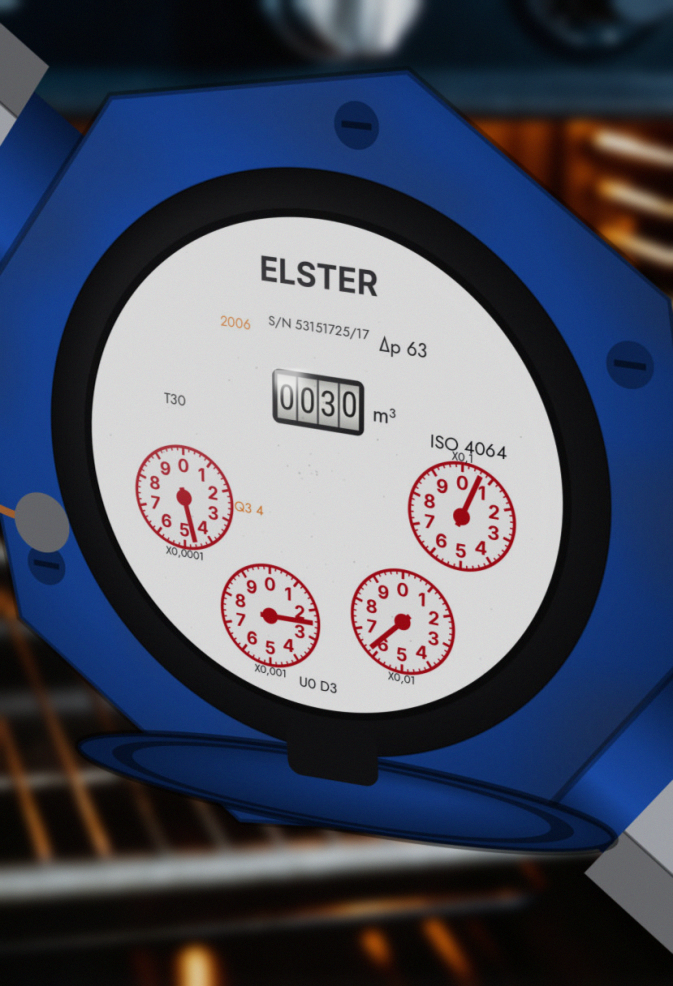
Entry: 30.0624 m³
